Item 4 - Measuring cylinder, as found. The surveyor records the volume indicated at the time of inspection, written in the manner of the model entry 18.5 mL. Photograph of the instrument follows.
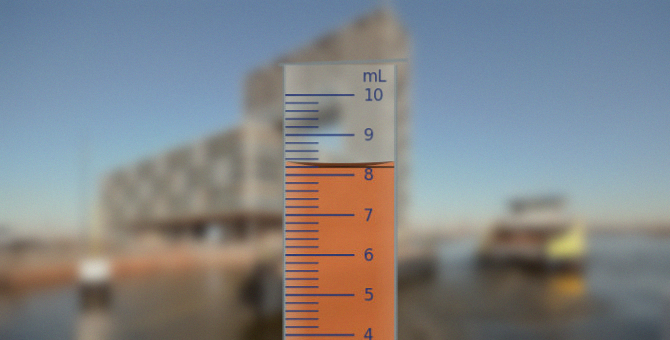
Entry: 8.2 mL
